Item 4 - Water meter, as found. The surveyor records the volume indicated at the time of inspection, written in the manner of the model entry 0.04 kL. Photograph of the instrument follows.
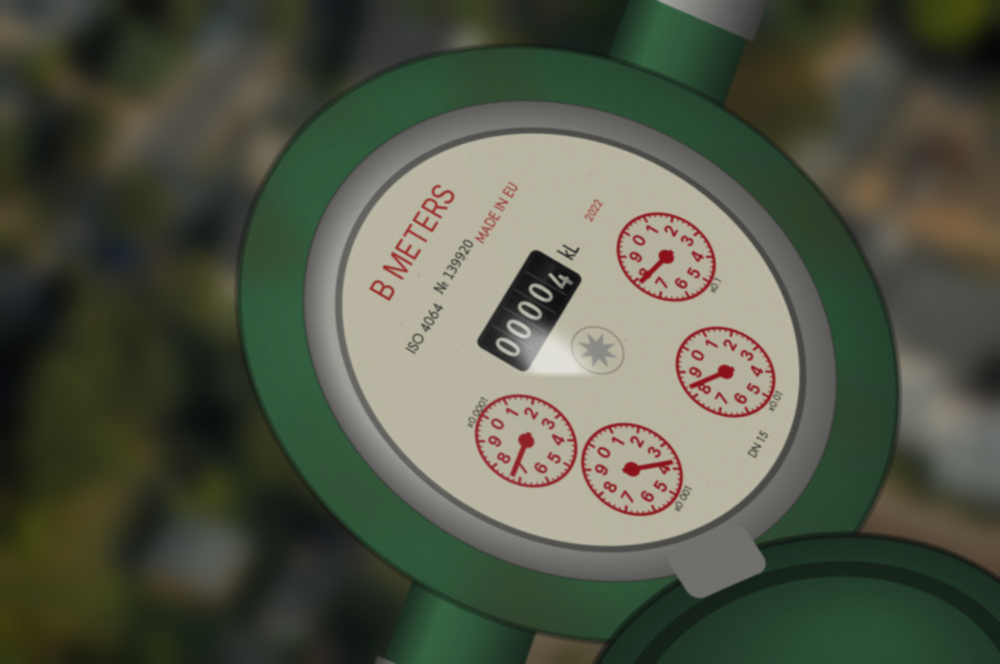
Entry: 3.7837 kL
